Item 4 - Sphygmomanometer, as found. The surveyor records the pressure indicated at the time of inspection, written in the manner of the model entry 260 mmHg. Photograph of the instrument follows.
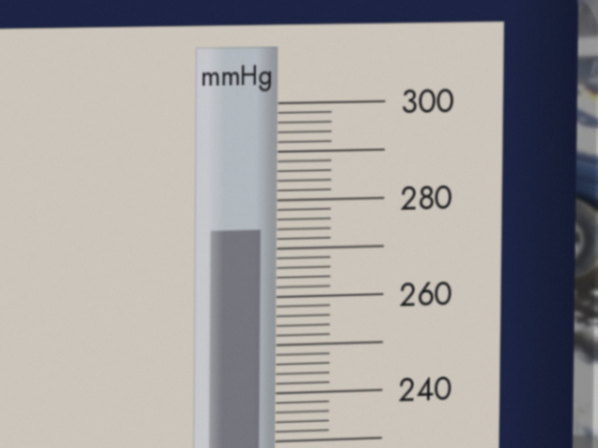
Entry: 274 mmHg
